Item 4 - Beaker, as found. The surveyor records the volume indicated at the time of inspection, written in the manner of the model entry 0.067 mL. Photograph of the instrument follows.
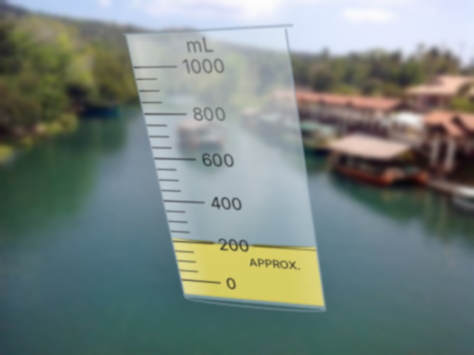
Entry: 200 mL
